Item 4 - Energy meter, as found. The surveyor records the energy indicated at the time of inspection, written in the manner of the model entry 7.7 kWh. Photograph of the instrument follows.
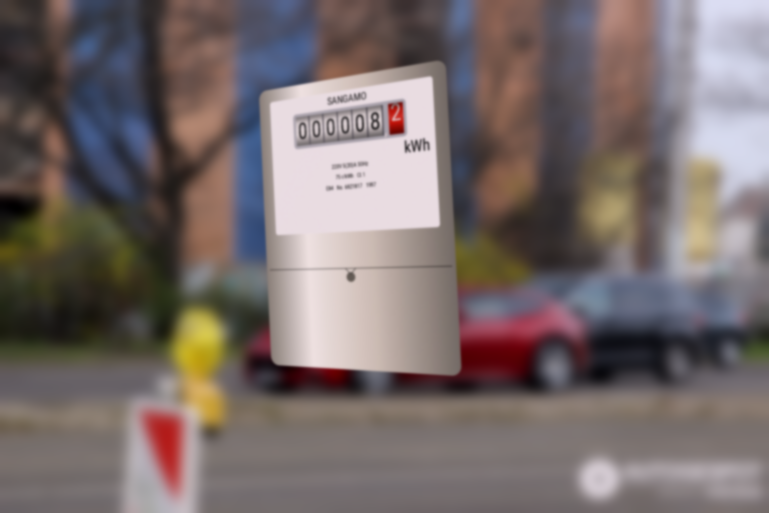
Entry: 8.2 kWh
